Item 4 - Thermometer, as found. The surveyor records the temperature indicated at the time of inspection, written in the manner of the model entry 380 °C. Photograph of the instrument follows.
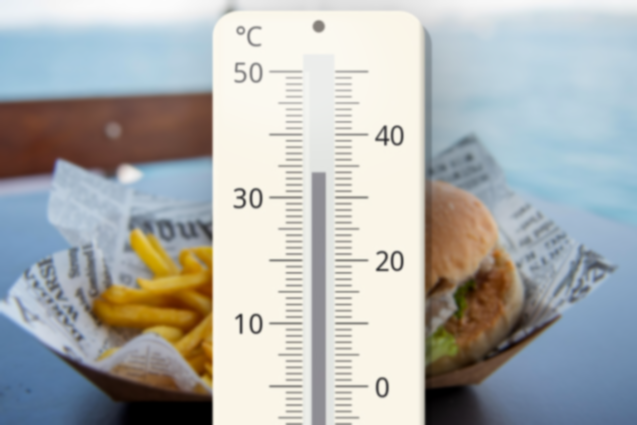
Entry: 34 °C
